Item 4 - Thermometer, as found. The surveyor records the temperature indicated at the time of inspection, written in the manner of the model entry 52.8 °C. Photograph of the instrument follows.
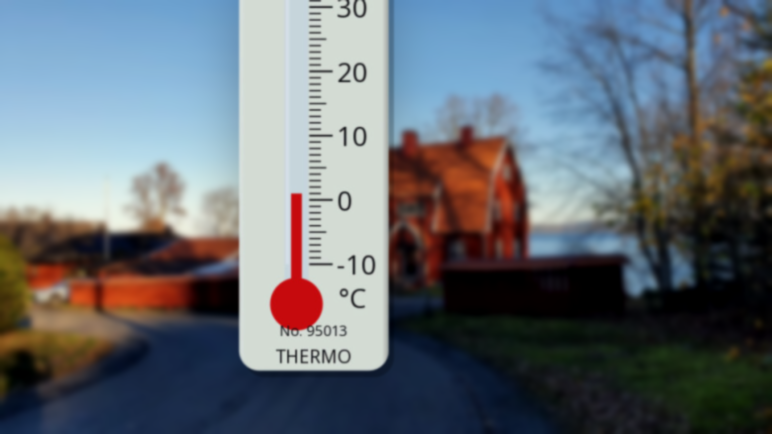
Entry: 1 °C
